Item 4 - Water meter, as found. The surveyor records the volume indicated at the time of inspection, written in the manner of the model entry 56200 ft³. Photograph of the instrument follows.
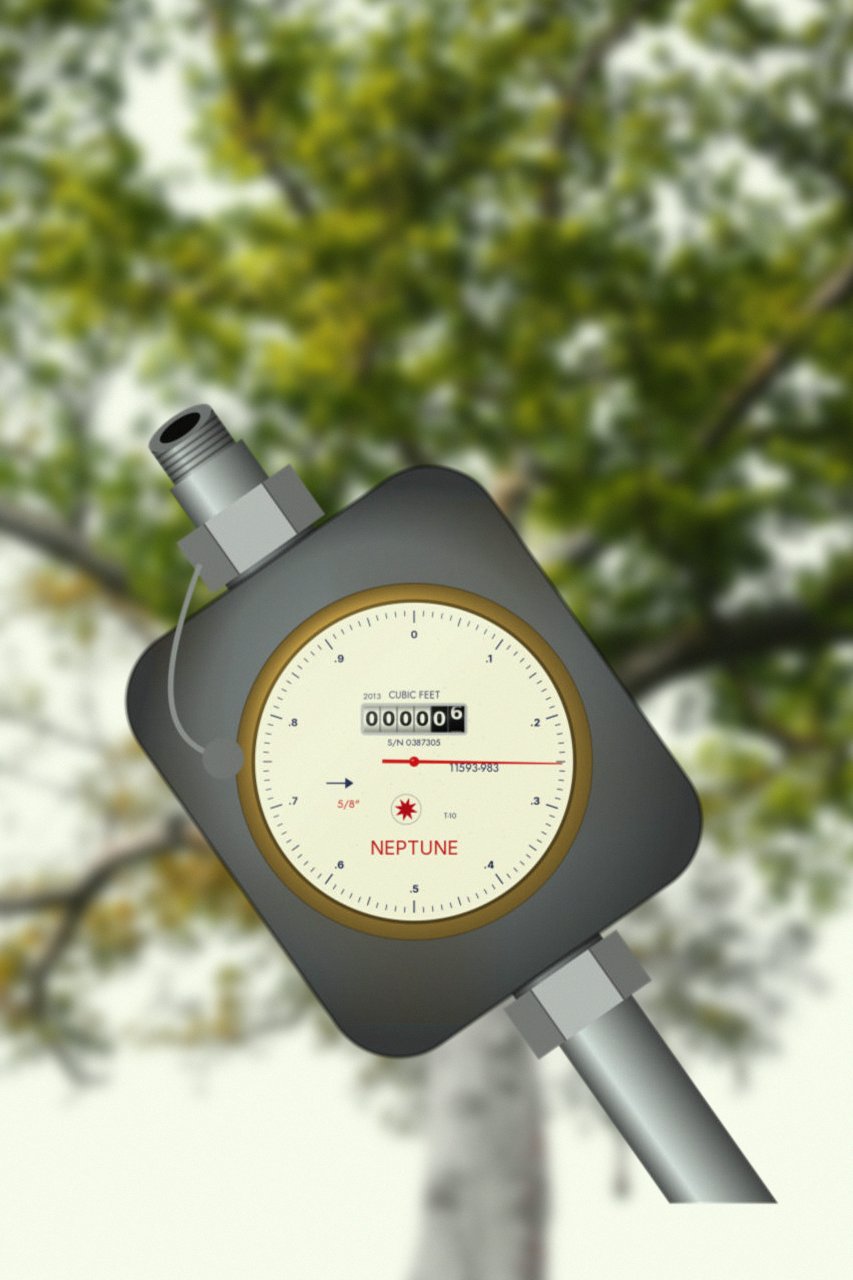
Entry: 6.25 ft³
